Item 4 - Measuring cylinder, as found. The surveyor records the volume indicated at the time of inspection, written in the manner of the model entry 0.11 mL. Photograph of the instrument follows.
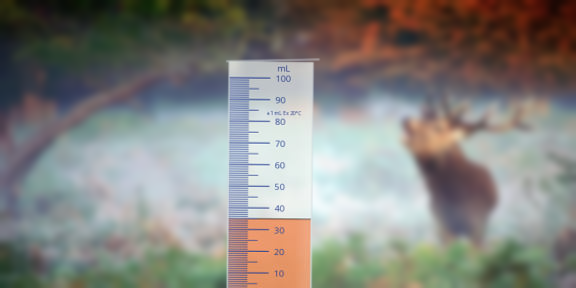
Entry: 35 mL
